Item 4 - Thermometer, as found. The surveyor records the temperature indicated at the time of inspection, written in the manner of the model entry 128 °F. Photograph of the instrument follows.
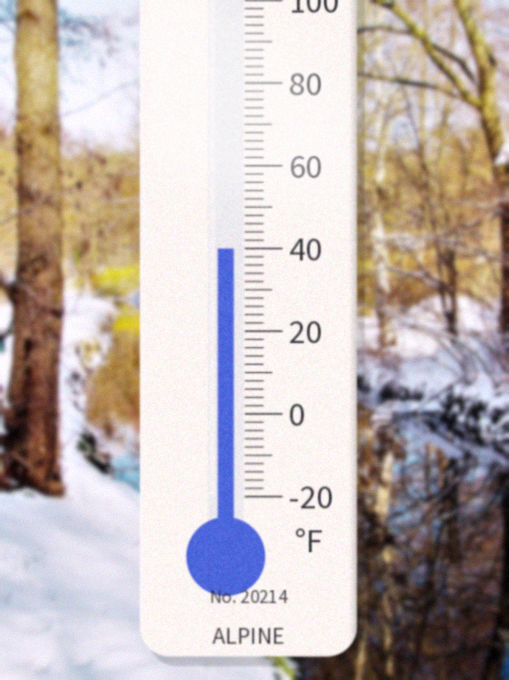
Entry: 40 °F
